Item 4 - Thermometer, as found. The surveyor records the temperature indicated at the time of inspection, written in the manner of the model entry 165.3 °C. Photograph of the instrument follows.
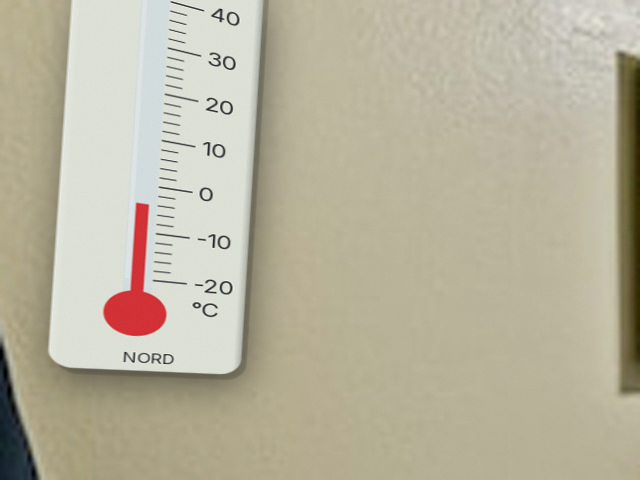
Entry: -4 °C
